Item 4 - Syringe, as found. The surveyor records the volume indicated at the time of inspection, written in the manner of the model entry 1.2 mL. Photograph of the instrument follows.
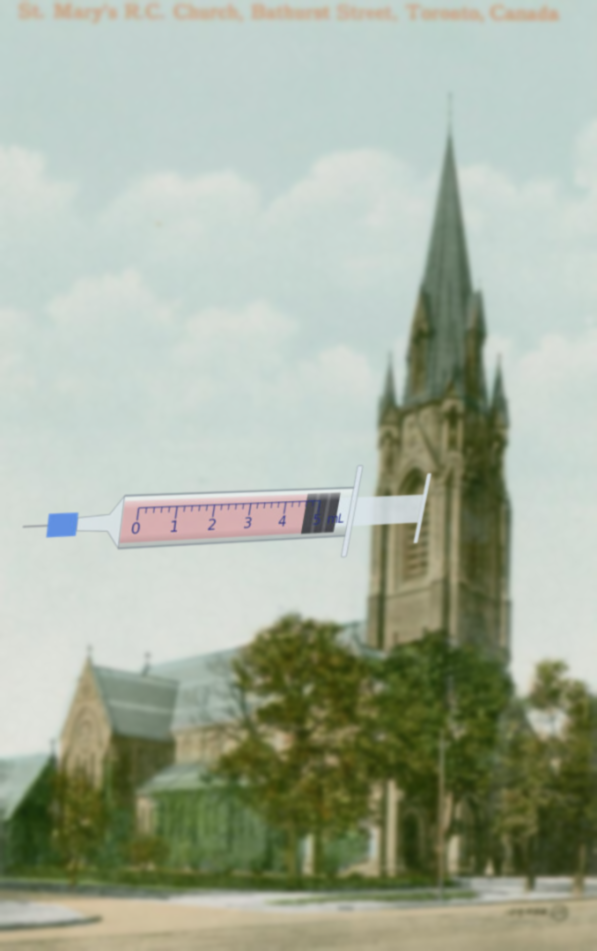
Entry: 4.6 mL
